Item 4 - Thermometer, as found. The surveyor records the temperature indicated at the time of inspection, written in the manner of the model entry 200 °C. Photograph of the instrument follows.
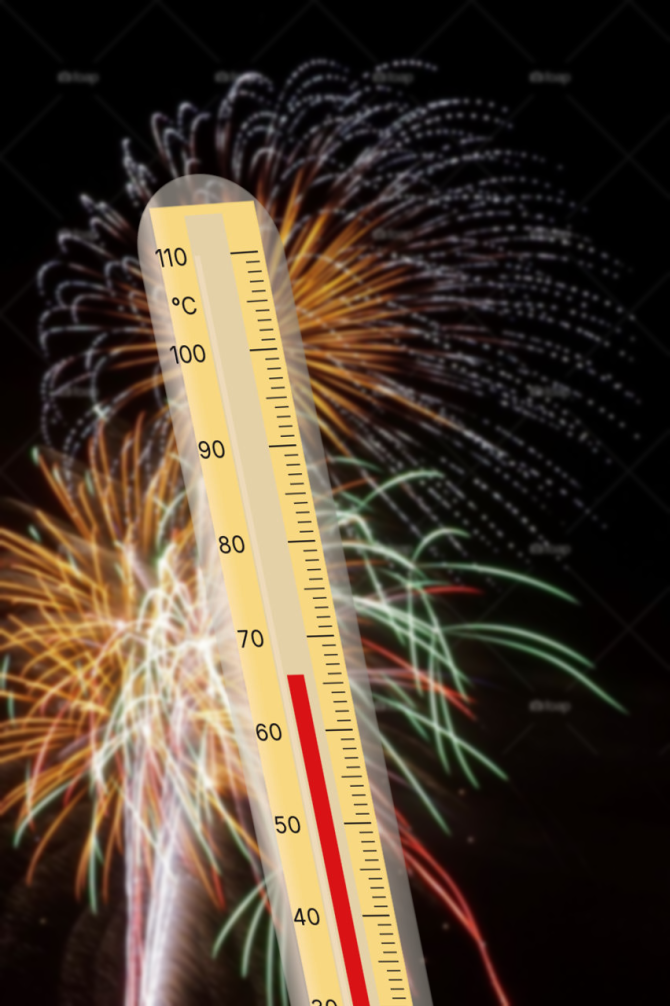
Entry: 66 °C
